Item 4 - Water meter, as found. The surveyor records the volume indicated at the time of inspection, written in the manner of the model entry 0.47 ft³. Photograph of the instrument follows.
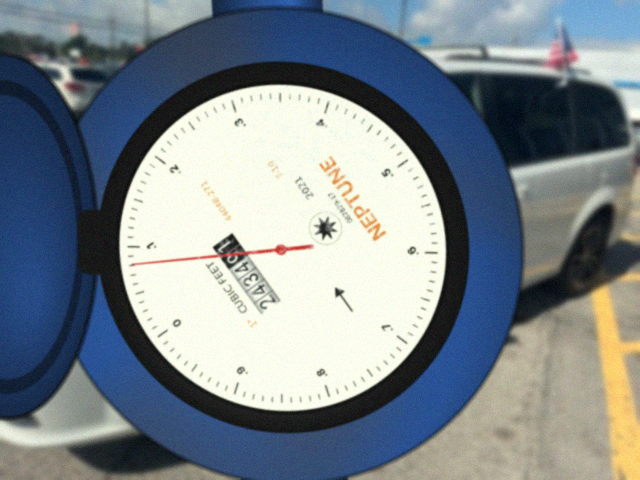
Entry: 243491.08 ft³
